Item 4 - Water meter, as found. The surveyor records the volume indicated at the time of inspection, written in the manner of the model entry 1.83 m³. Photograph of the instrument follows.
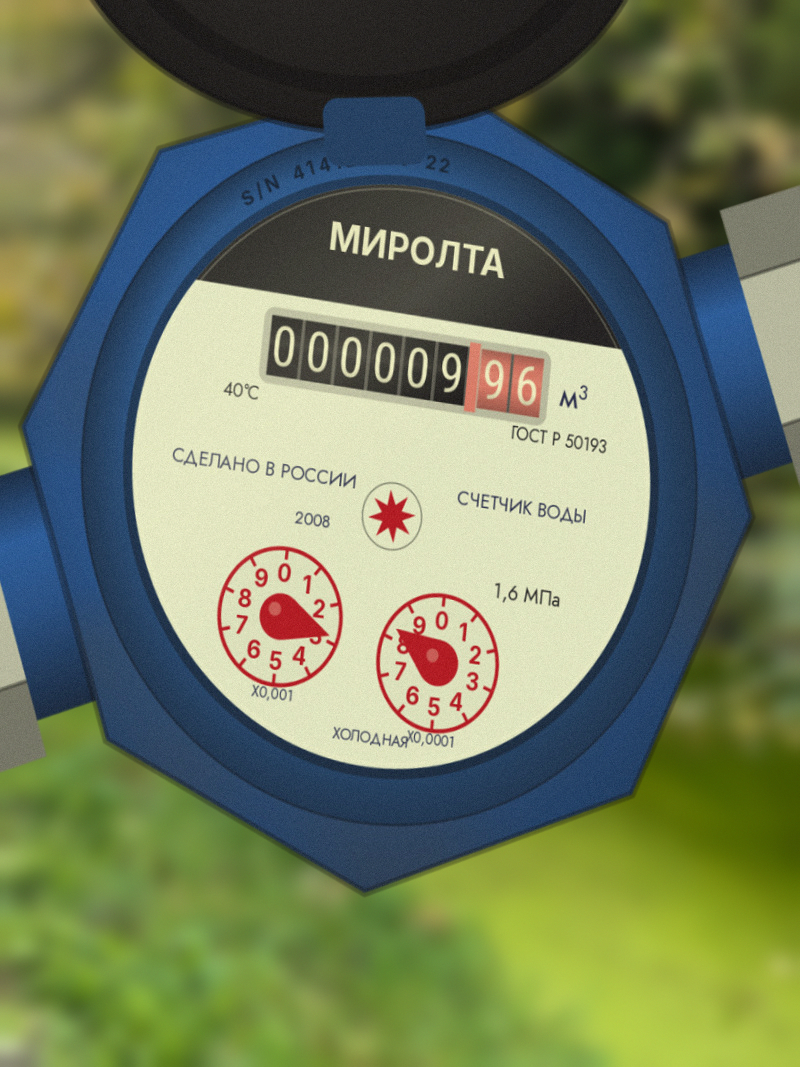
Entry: 9.9628 m³
